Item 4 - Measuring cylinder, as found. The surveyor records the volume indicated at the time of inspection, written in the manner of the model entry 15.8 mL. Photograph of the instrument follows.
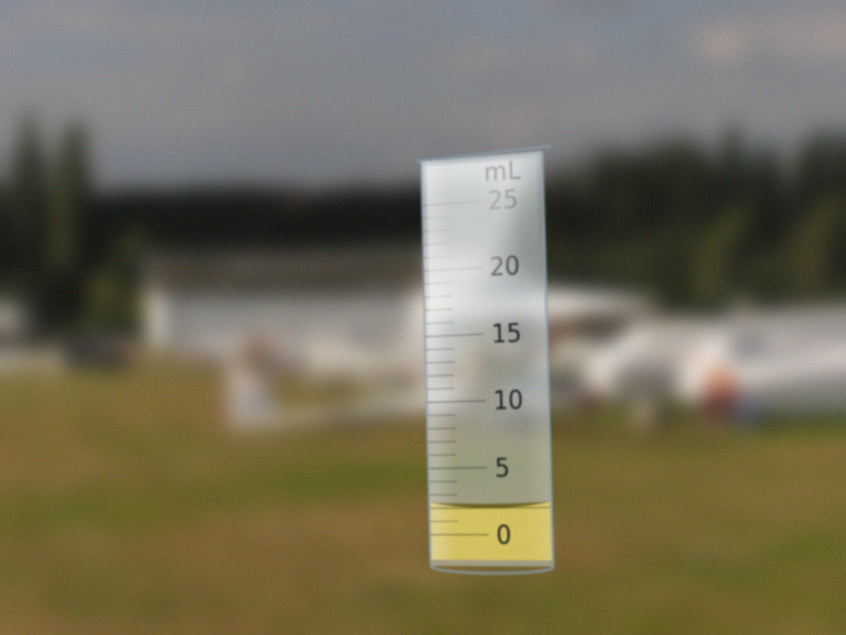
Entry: 2 mL
